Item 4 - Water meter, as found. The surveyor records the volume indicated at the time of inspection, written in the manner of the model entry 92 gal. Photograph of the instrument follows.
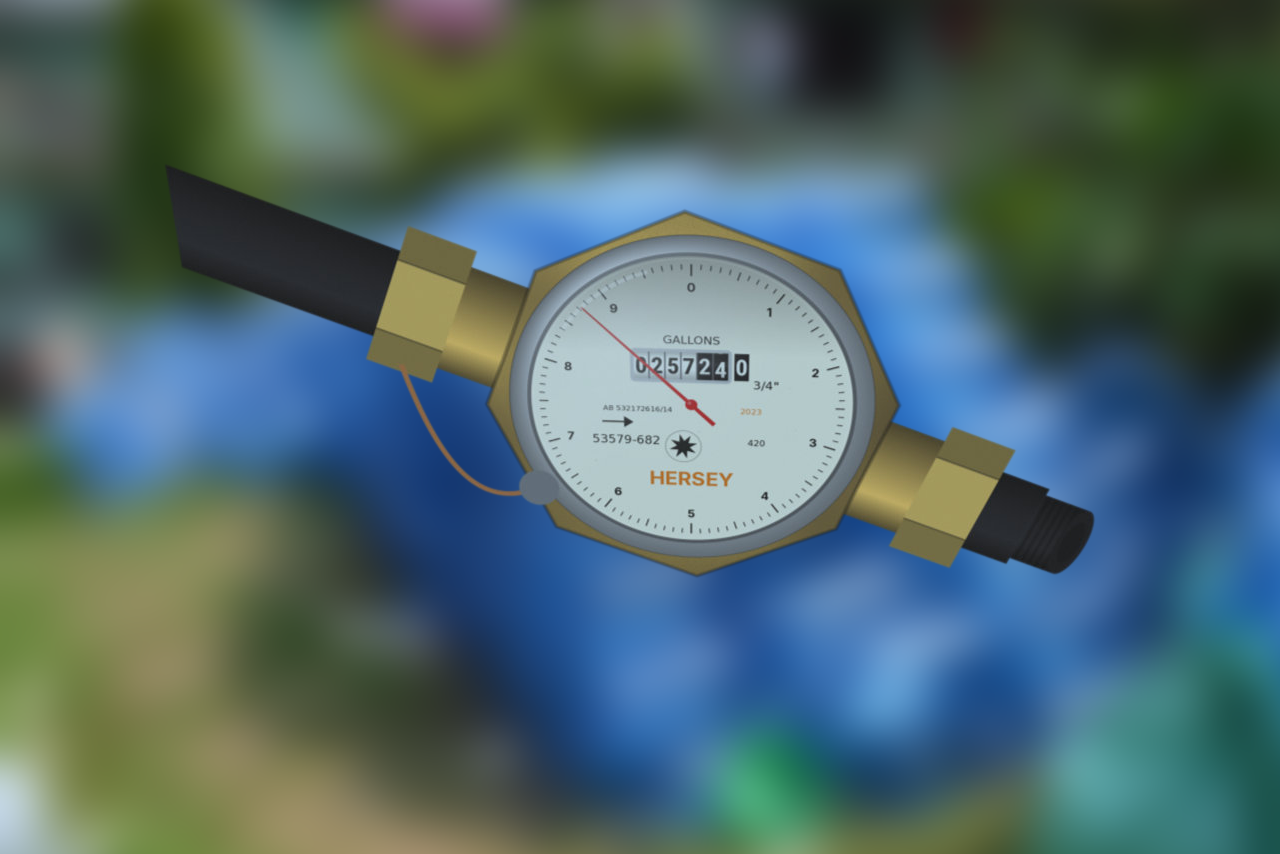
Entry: 257238.7 gal
